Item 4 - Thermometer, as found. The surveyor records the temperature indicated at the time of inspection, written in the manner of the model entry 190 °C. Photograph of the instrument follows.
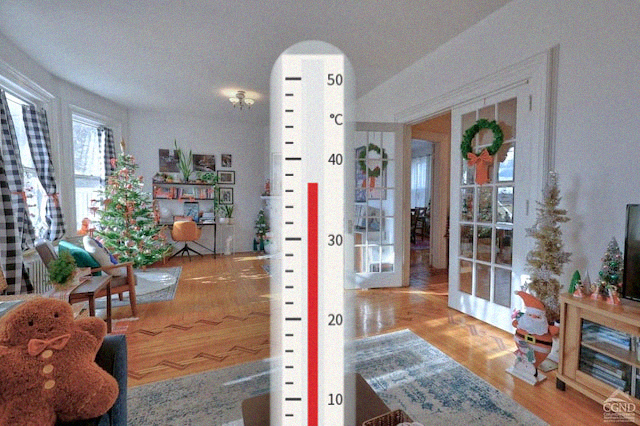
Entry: 37 °C
